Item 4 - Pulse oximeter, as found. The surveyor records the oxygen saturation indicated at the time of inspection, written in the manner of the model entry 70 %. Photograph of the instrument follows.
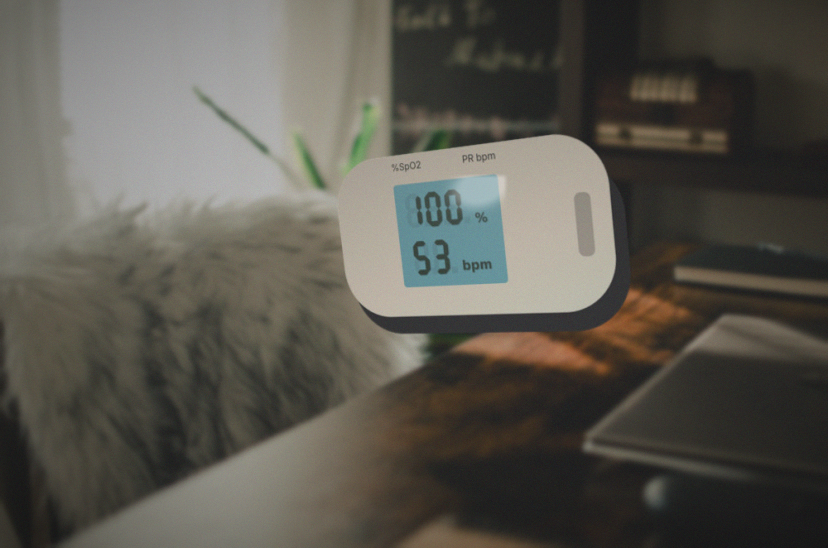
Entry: 100 %
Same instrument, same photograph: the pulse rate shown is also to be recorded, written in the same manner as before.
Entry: 53 bpm
